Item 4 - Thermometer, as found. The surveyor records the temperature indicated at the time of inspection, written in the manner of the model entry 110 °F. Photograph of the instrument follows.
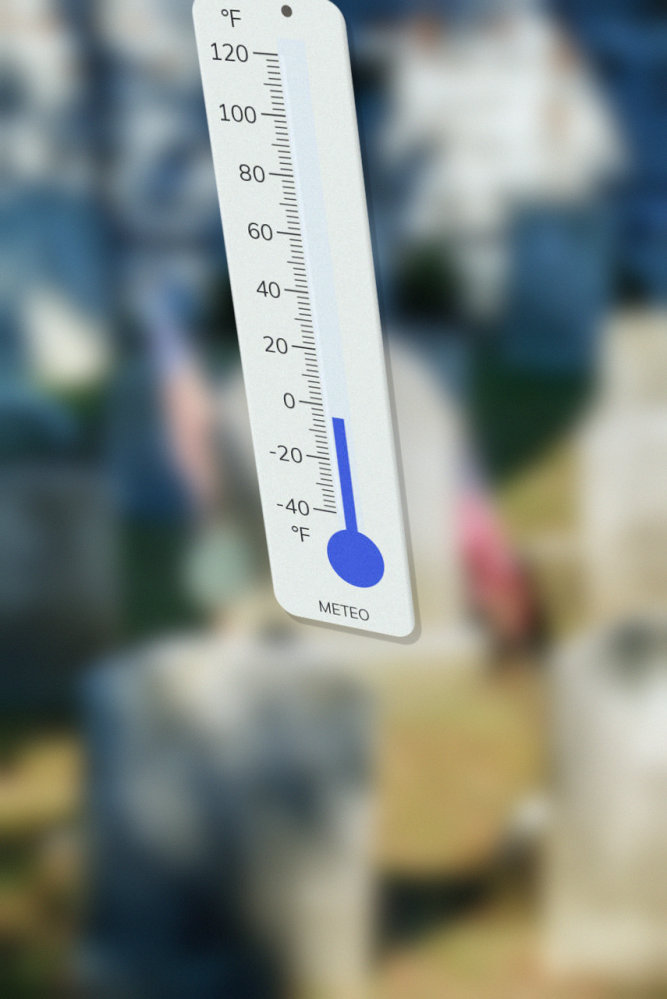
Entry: -4 °F
